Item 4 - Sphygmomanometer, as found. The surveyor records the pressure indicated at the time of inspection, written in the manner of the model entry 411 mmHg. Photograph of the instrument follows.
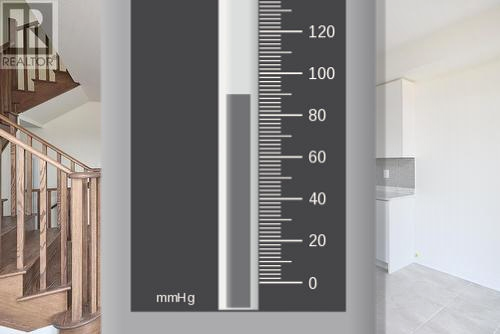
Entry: 90 mmHg
